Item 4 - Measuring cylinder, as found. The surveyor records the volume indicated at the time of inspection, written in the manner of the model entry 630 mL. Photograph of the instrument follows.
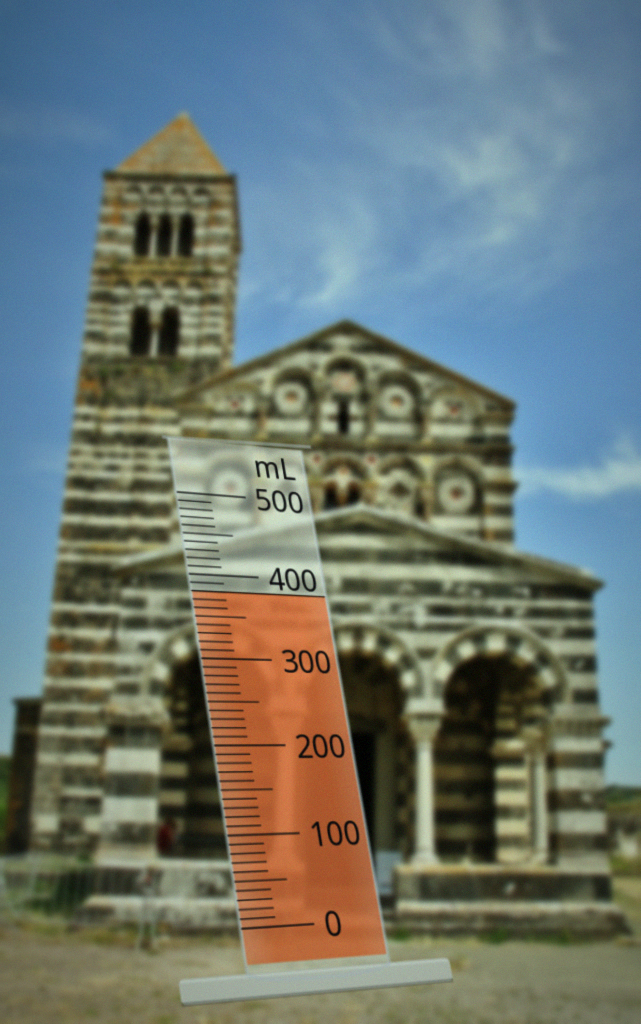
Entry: 380 mL
